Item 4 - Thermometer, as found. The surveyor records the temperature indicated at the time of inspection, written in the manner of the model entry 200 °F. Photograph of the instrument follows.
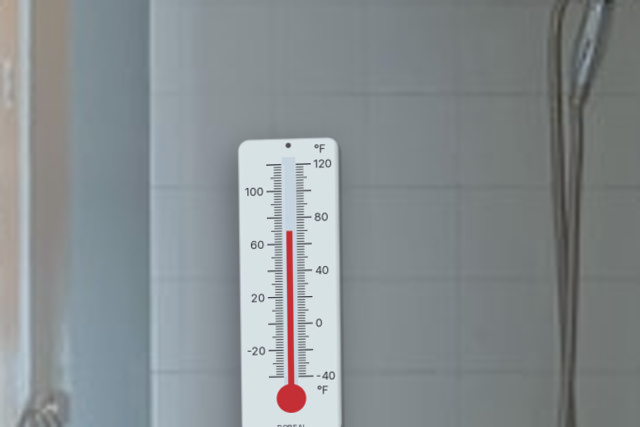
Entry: 70 °F
